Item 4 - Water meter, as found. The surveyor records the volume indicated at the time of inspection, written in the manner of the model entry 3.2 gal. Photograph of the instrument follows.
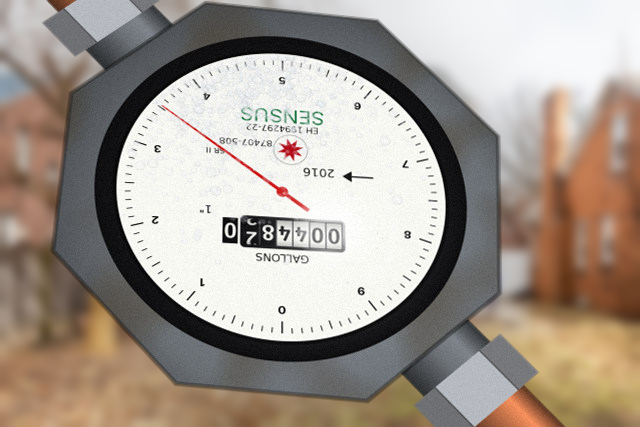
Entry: 44823.5 gal
